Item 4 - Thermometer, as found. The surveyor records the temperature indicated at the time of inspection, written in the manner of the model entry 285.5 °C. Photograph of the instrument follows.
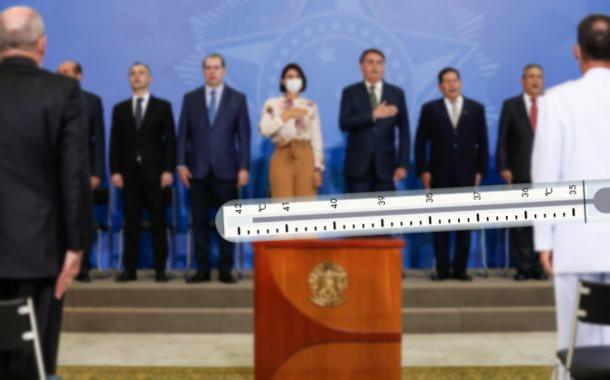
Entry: 41.7 °C
